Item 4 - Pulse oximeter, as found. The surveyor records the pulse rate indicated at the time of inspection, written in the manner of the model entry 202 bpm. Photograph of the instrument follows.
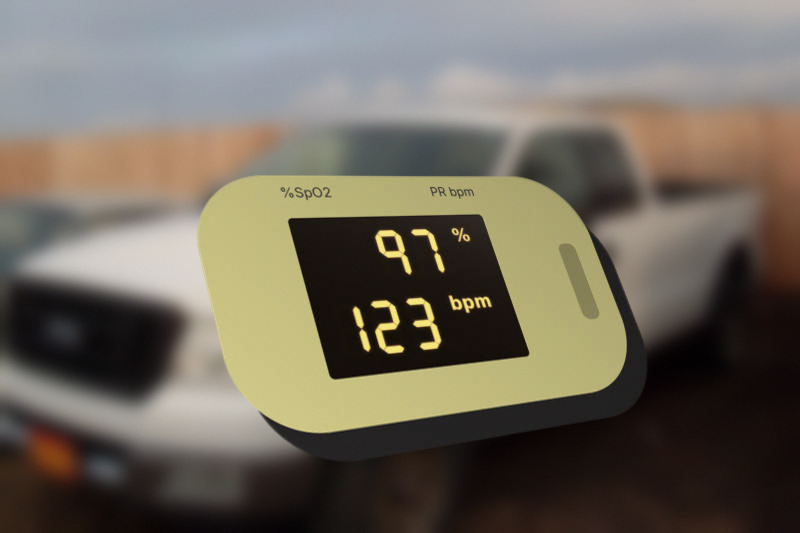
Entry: 123 bpm
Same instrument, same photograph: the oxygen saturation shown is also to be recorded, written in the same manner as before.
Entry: 97 %
